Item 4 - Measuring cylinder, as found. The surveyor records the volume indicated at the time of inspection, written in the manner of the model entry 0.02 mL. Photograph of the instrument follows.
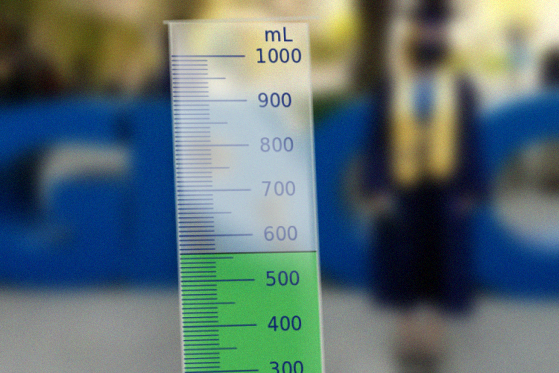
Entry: 560 mL
